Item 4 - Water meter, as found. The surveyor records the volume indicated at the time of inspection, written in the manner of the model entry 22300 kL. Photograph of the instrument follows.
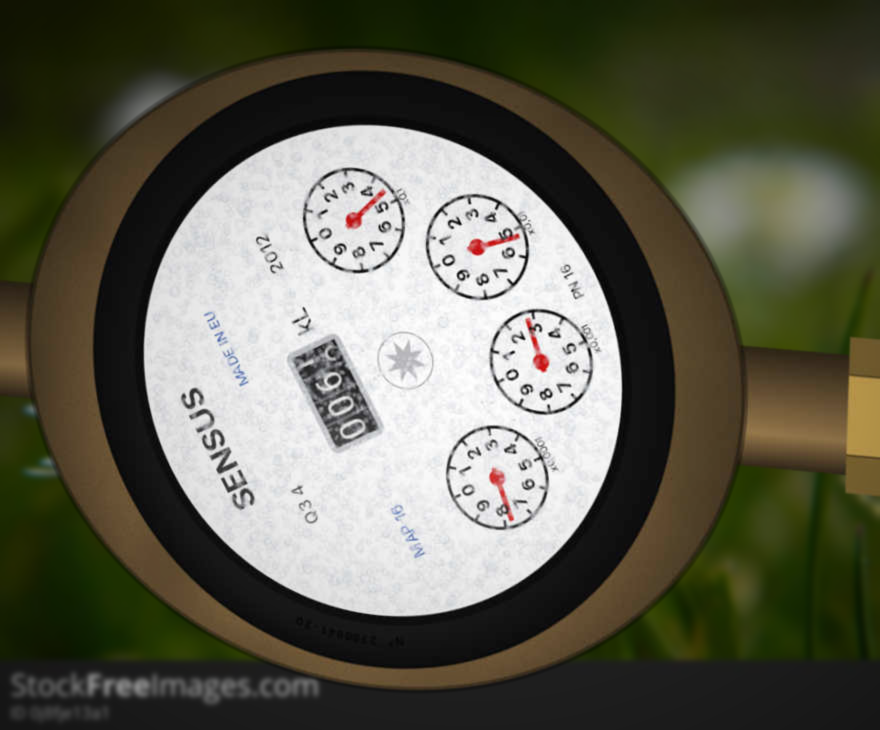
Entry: 61.4527 kL
